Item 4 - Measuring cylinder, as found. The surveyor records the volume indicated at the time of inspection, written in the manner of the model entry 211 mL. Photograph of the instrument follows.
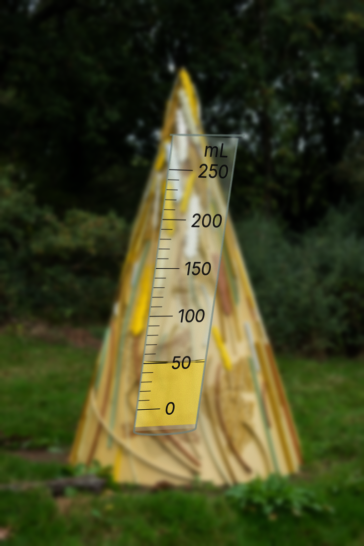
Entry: 50 mL
